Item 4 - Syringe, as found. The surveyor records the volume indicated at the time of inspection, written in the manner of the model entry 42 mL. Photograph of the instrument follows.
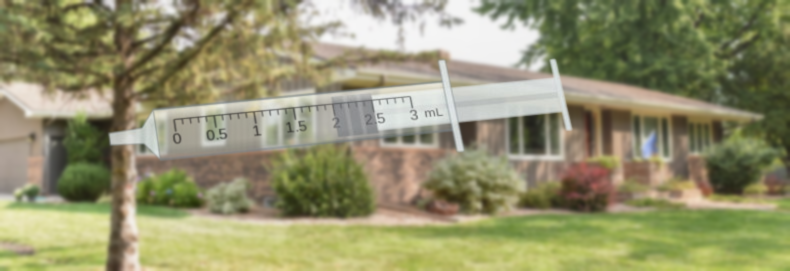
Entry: 2 mL
